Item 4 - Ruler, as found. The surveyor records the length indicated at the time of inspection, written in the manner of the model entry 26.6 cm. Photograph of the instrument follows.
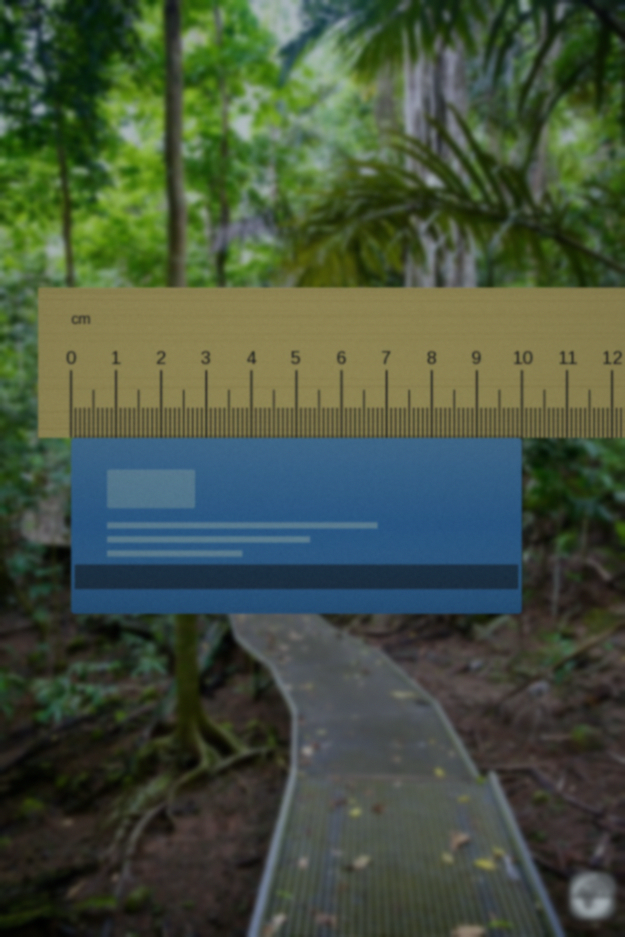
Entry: 10 cm
